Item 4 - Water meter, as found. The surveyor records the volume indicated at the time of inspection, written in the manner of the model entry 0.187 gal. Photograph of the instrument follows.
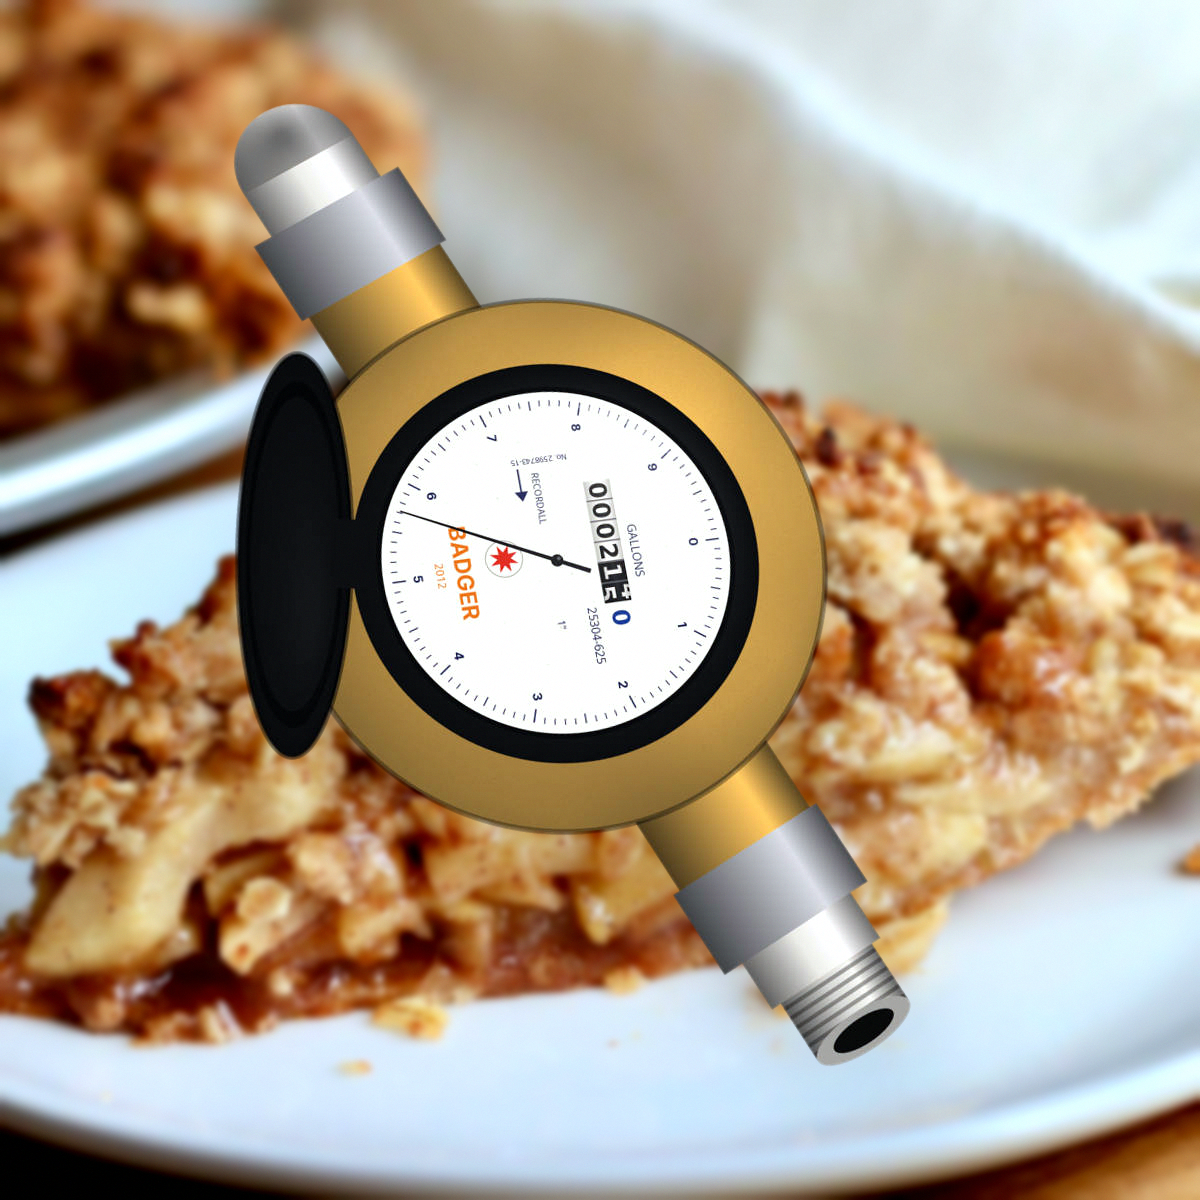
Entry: 2145.7 gal
